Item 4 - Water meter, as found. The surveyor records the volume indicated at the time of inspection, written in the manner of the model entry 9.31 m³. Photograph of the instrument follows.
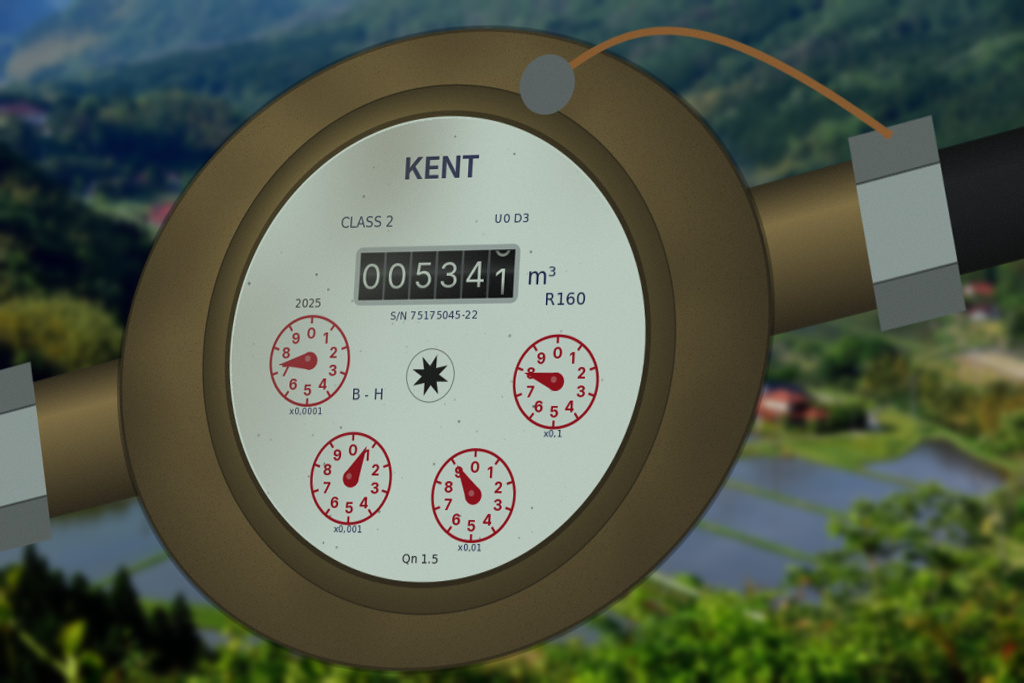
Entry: 5340.7907 m³
